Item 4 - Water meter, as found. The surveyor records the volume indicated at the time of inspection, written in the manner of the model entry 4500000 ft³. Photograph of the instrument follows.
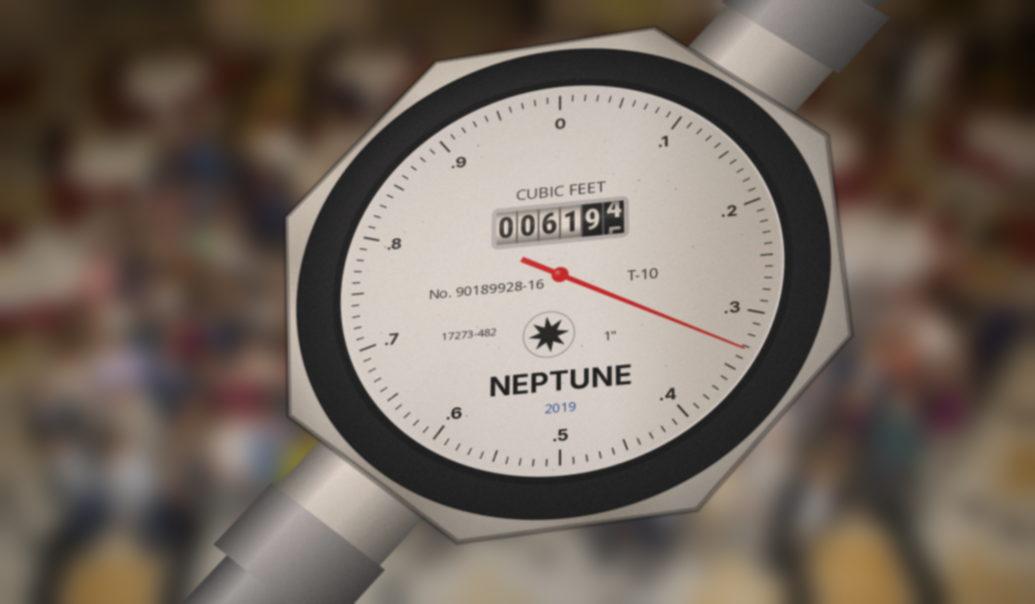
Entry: 6194.33 ft³
